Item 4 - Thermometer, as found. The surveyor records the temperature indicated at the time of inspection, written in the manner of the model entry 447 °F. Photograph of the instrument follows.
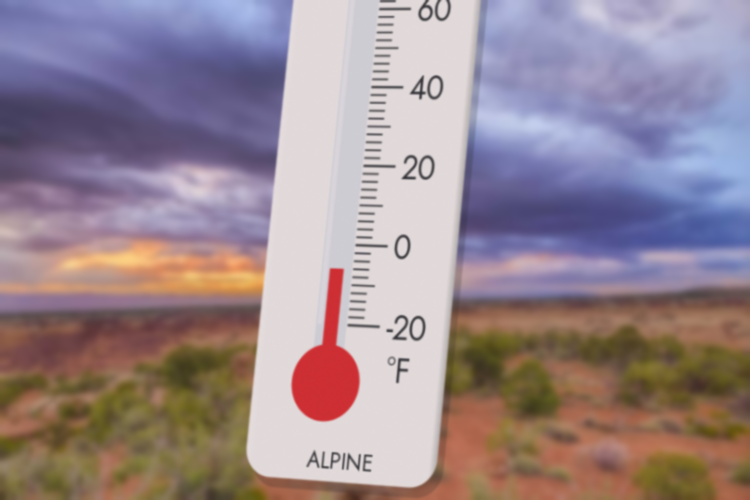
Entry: -6 °F
